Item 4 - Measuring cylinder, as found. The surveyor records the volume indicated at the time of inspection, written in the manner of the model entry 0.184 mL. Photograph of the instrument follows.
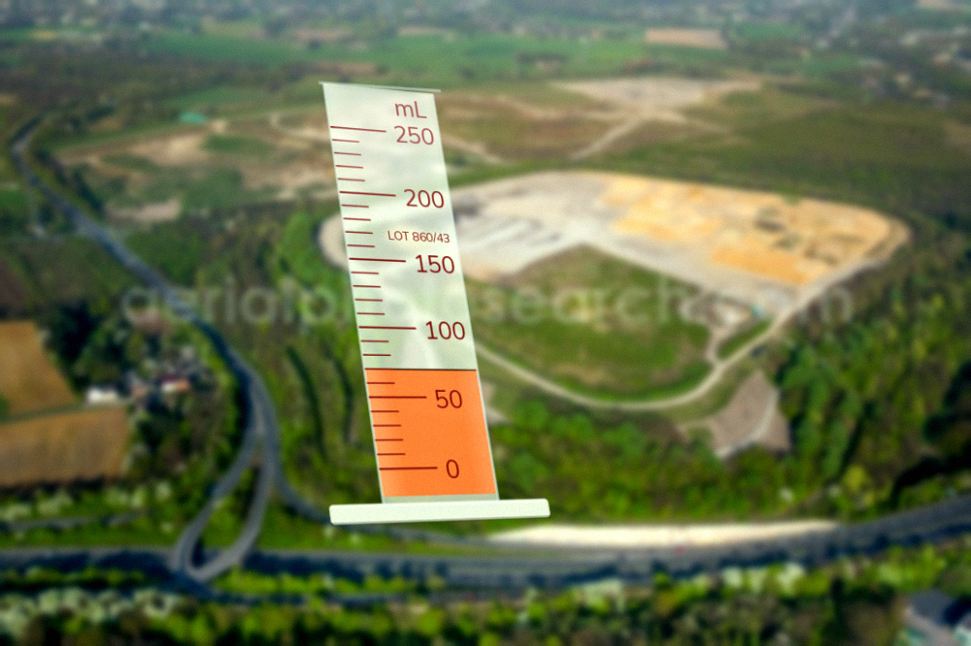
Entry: 70 mL
